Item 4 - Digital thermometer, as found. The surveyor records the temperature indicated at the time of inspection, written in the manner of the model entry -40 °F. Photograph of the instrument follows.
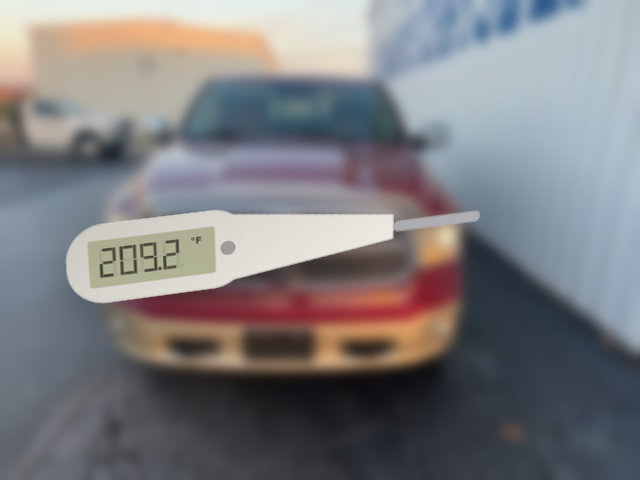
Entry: 209.2 °F
